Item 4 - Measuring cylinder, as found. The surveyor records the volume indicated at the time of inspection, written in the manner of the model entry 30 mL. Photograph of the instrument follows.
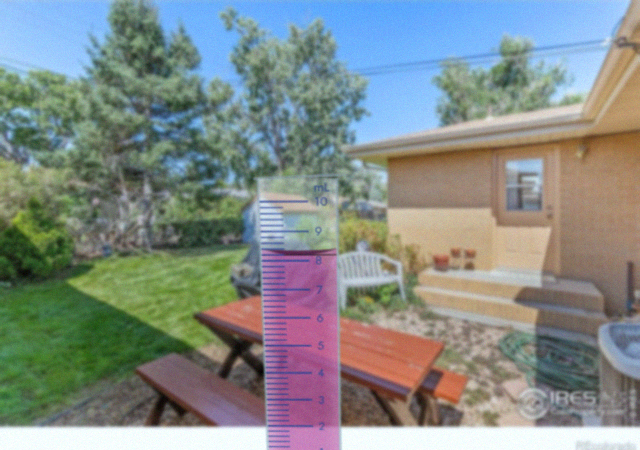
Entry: 8.2 mL
